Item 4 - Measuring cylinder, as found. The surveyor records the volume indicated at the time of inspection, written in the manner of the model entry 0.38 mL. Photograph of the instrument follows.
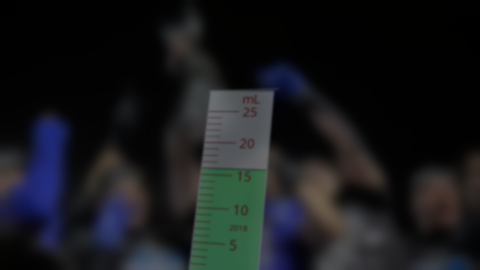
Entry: 16 mL
